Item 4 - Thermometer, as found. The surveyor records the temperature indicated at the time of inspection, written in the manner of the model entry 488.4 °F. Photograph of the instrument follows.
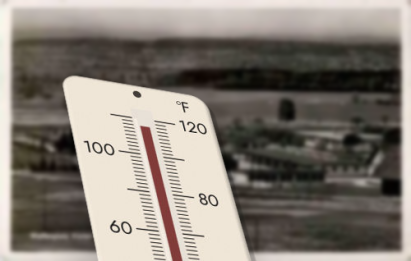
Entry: 116 °F
